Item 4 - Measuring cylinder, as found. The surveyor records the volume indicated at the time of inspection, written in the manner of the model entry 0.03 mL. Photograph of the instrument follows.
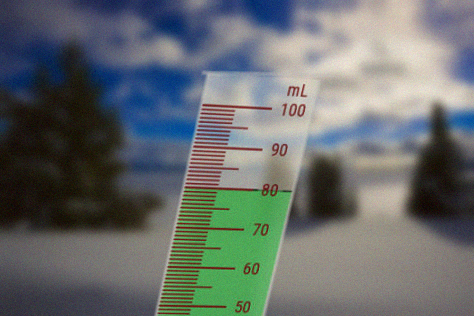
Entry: 80 mL
